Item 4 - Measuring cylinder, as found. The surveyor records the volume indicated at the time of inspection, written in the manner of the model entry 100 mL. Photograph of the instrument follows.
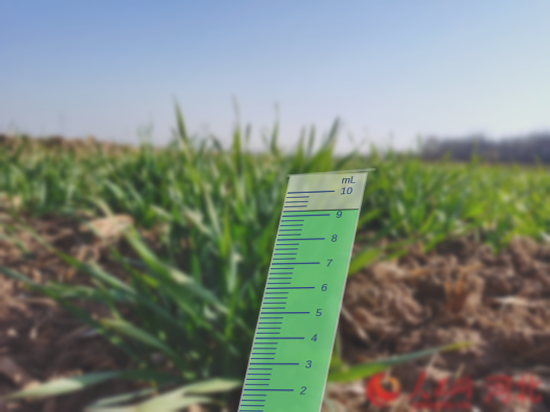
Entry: 9.2 mL
